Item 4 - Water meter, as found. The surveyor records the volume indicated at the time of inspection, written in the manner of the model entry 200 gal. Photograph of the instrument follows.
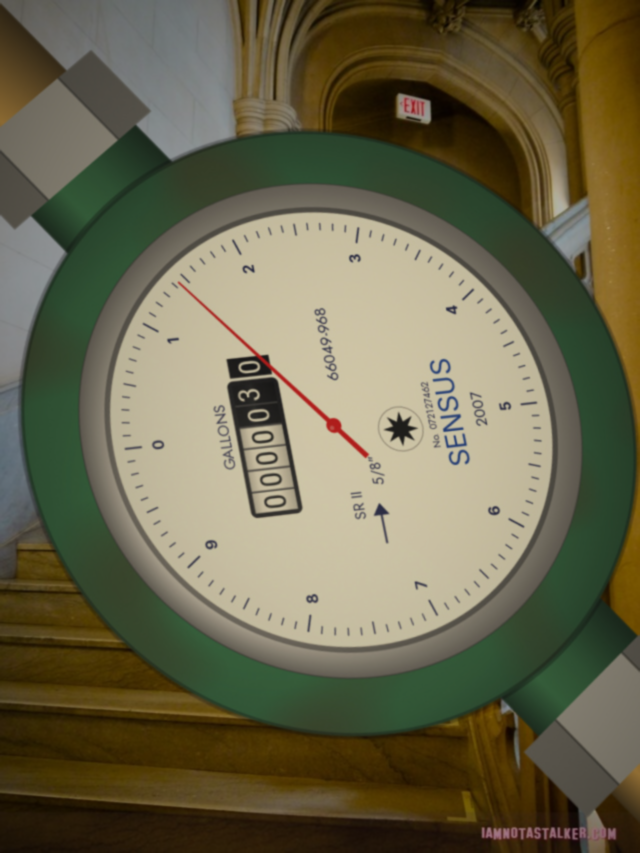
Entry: 31.4 gal
